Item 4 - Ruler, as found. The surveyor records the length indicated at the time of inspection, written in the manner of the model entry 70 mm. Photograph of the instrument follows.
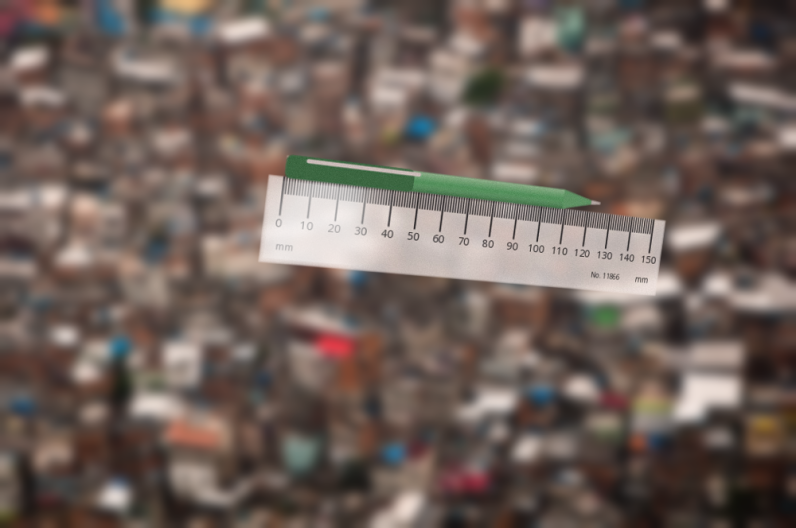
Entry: 125 mm
